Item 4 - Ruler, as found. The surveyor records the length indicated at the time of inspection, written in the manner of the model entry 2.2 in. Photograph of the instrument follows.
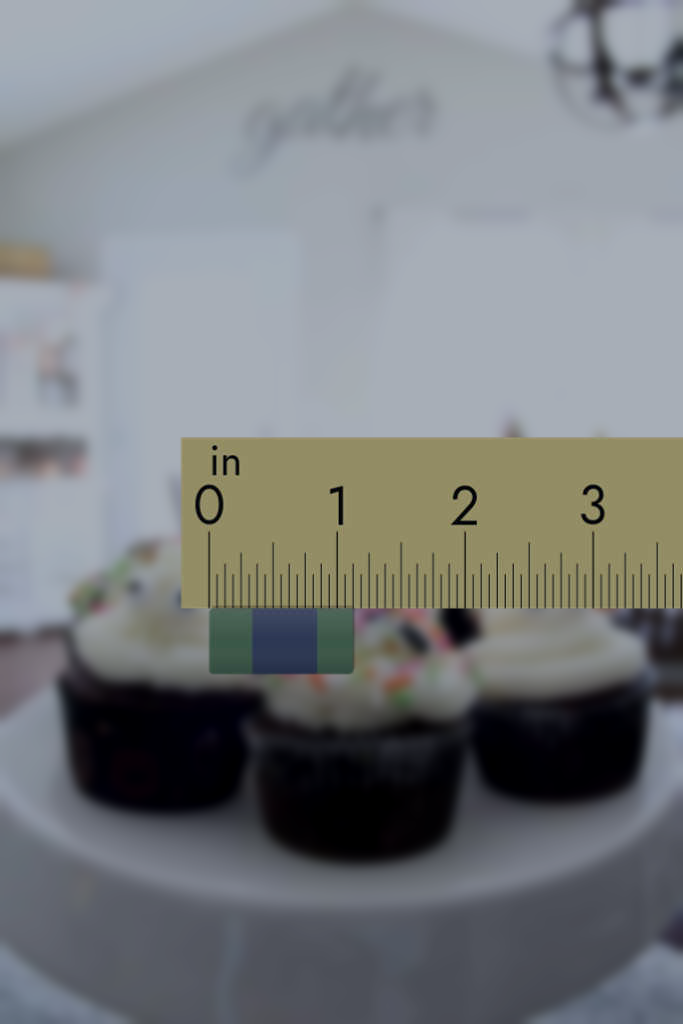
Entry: 1.125 in
